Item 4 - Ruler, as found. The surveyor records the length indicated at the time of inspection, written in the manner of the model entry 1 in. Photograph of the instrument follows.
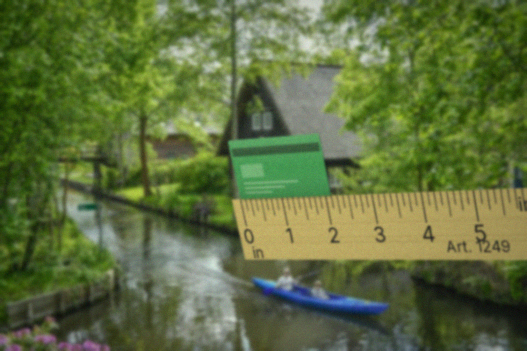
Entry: 2.125 in
